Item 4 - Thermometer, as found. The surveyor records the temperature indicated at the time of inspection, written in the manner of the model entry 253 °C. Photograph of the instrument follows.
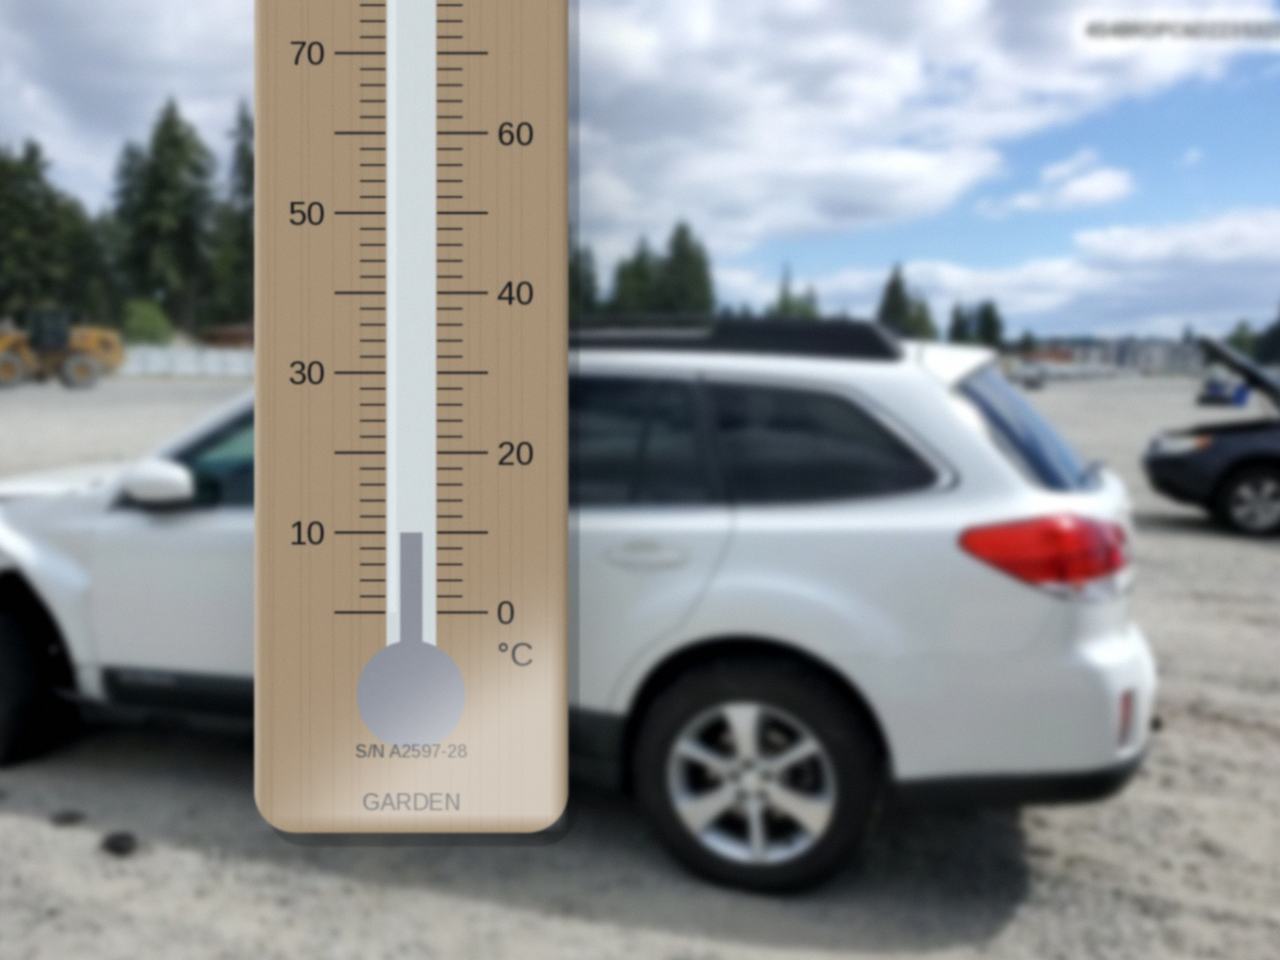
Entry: 10 °C
